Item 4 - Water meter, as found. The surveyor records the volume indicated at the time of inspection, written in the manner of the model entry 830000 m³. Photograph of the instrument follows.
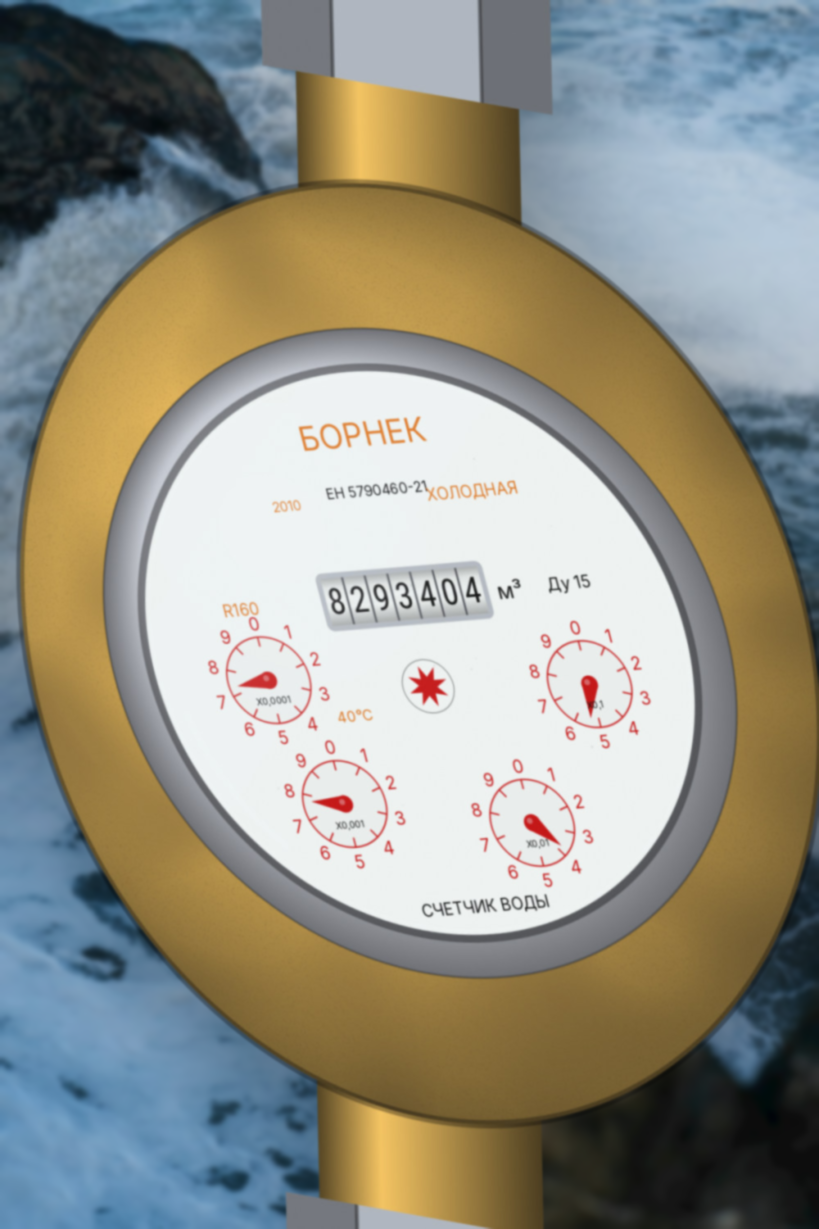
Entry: 8293404.5377 m³
